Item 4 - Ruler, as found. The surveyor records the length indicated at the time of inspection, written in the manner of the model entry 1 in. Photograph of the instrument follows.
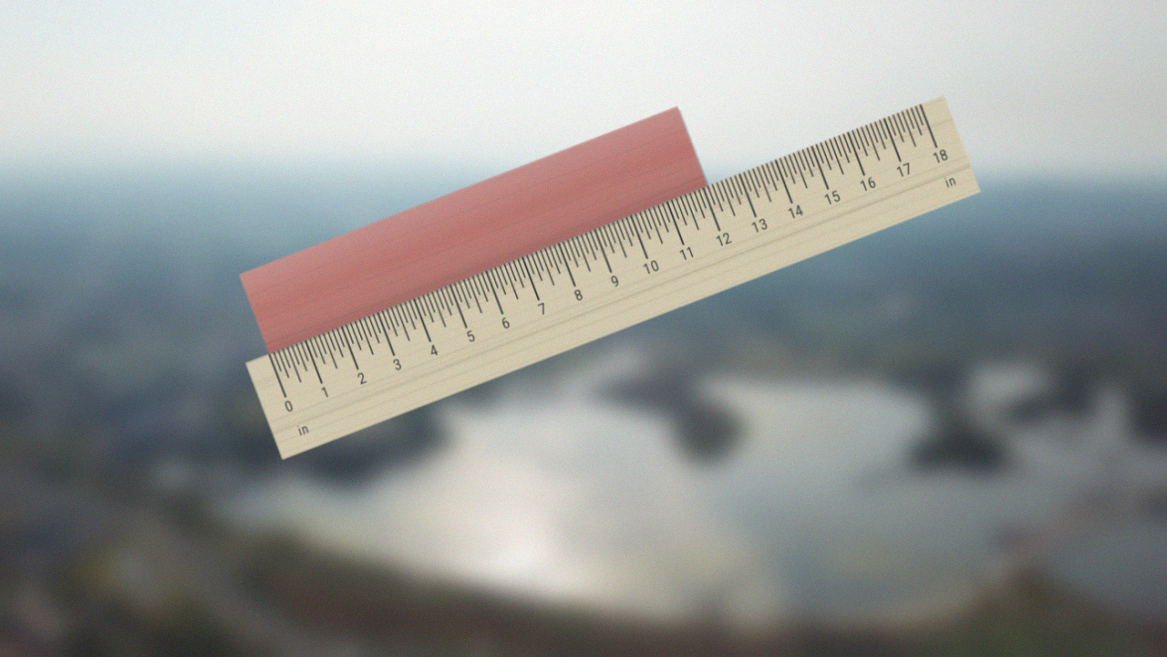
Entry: 12.125 in
